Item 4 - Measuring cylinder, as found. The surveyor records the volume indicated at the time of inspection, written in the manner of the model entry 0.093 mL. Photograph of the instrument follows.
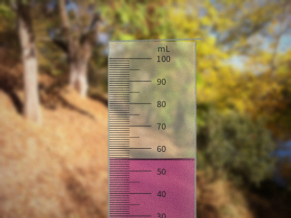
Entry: 55 mL
